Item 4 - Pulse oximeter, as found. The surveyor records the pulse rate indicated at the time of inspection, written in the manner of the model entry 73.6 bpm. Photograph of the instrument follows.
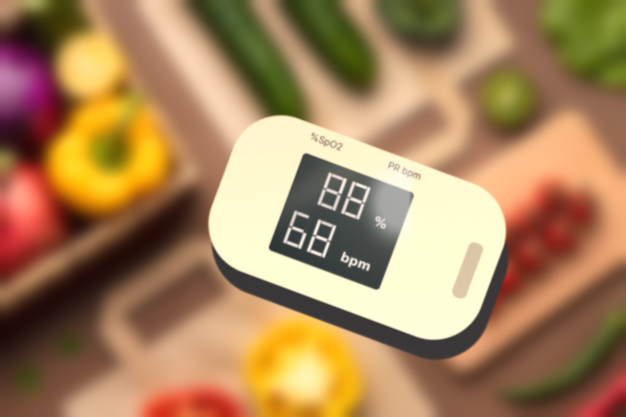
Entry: 68 bpm
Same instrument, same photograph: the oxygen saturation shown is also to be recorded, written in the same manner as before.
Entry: 88 %
